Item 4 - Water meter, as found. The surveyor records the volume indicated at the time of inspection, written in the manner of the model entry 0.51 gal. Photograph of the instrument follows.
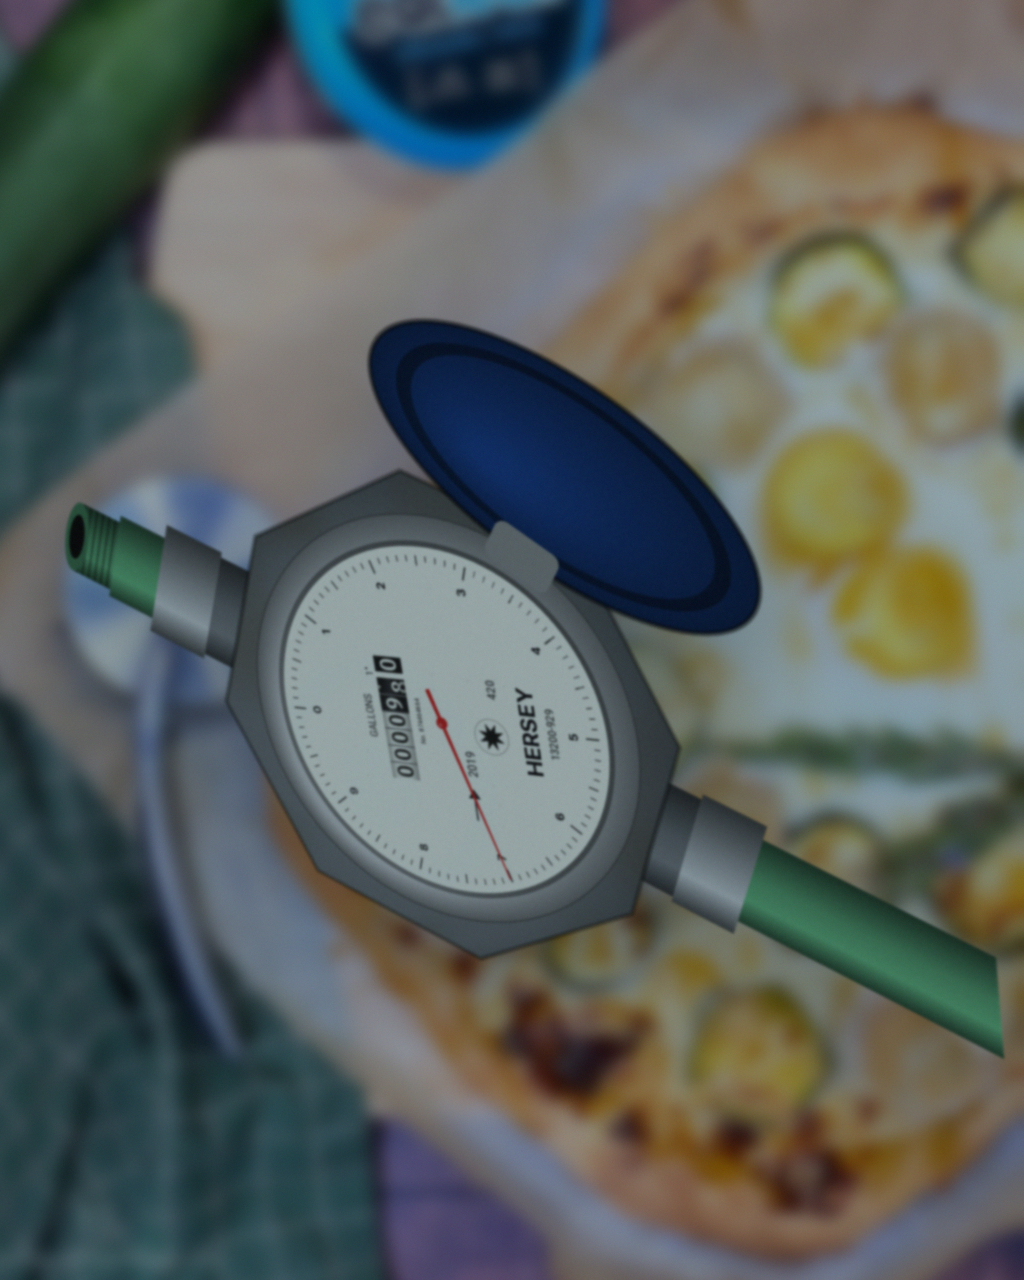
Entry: 977.0 gal
